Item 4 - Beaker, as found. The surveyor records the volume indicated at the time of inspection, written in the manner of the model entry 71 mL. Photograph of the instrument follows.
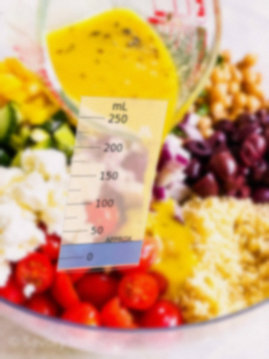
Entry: 25 mL
